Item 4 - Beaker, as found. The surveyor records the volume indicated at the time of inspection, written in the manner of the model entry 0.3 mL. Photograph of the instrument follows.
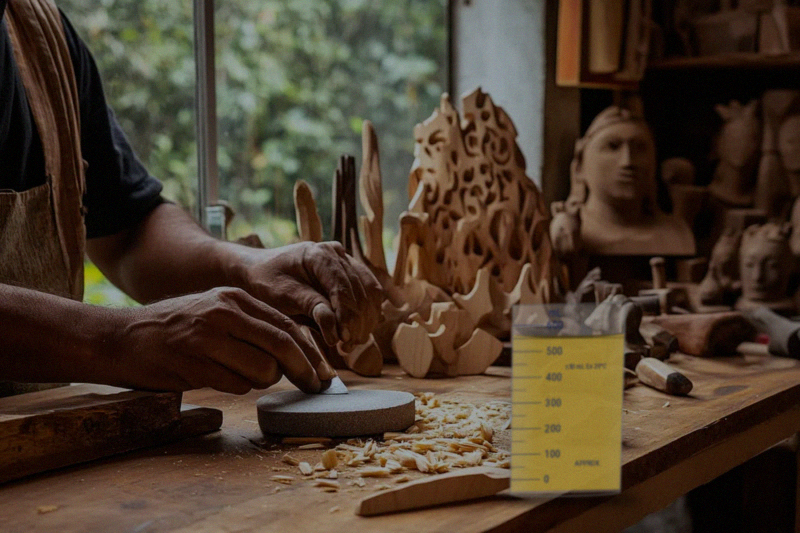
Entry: 550 mL
